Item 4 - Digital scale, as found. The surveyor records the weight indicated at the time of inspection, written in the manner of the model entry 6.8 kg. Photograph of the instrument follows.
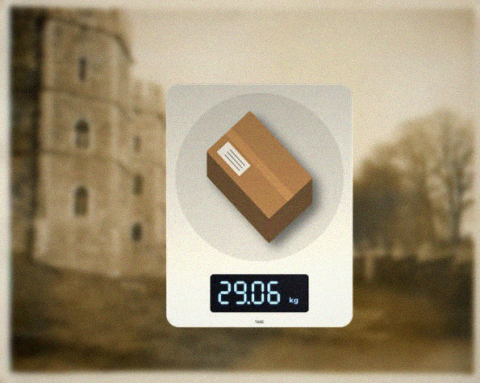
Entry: 29.06 kg
